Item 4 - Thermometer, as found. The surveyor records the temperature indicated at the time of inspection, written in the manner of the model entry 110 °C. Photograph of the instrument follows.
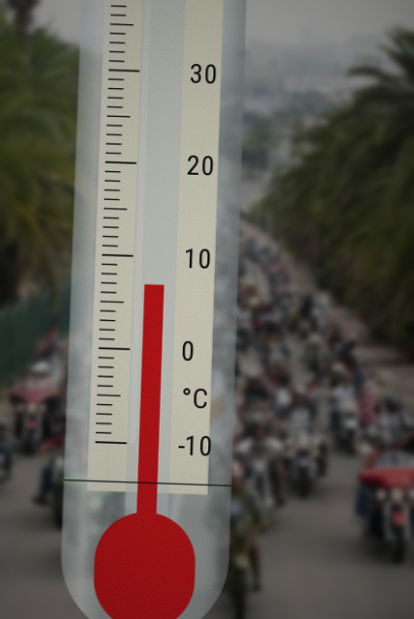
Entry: 7 °C
